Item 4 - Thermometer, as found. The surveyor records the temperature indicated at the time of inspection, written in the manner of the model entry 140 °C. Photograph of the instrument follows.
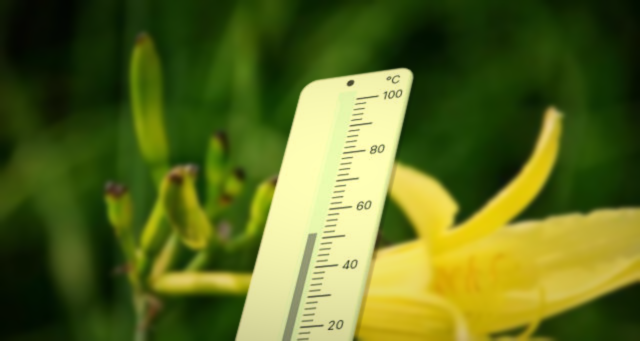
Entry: 52 °C
